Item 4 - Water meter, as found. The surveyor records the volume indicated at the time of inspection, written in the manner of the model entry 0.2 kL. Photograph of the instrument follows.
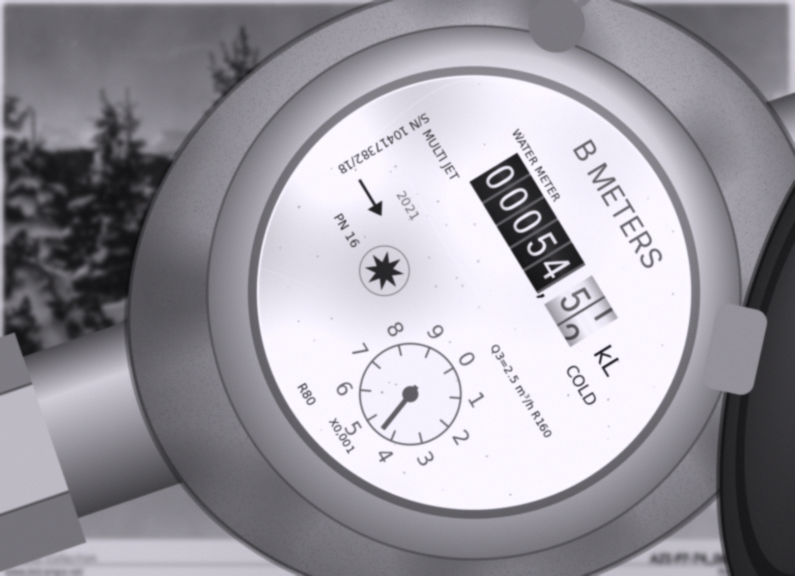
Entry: 54.514 kL
